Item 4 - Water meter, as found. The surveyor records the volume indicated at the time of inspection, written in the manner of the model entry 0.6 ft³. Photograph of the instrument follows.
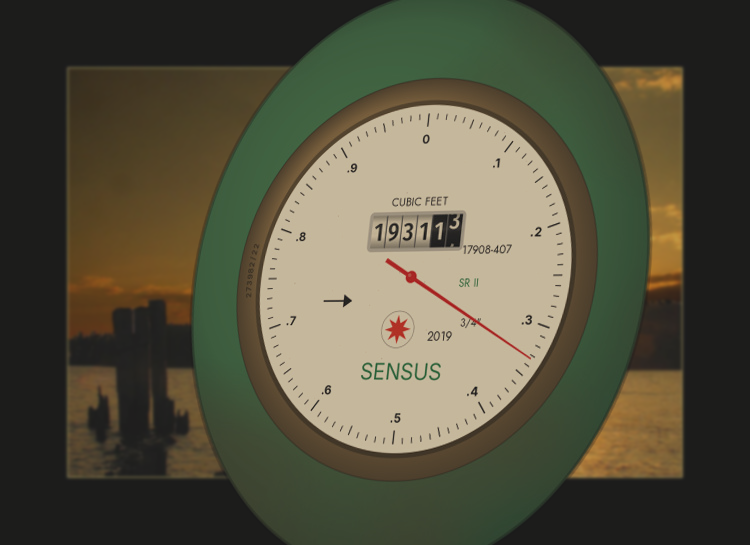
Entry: 193113.33 ft³
